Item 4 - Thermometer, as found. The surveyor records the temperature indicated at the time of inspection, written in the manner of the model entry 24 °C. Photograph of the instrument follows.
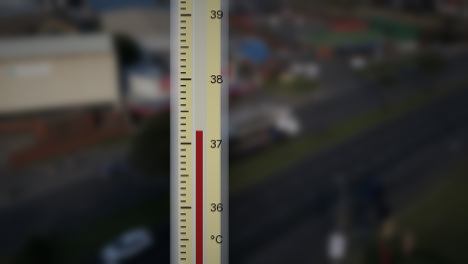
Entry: 37.2 °C
